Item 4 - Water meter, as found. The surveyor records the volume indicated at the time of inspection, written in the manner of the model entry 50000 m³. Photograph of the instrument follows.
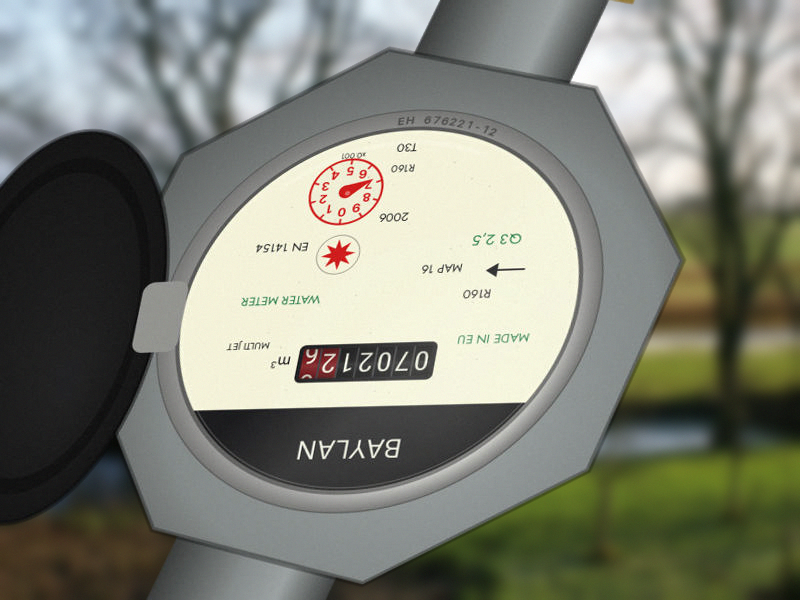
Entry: 7021.256 m³
